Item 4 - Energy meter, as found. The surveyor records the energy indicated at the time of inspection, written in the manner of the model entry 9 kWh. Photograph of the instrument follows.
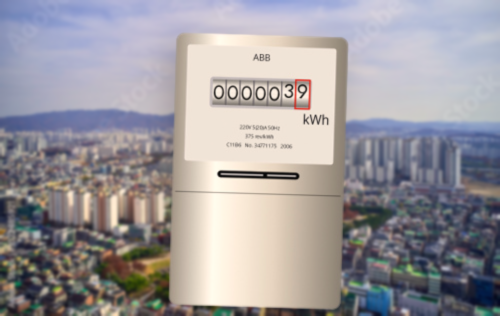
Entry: 3.9 kWh
